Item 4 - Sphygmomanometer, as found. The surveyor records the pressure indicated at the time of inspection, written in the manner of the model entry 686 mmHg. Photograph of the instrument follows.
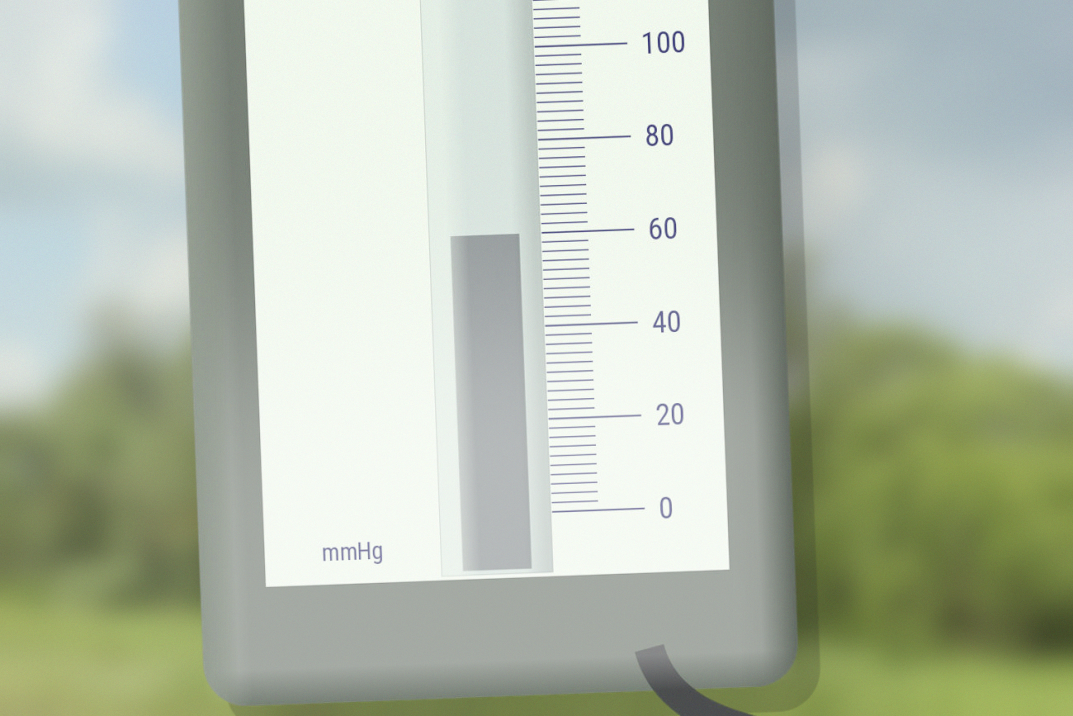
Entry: 60 mmHg
